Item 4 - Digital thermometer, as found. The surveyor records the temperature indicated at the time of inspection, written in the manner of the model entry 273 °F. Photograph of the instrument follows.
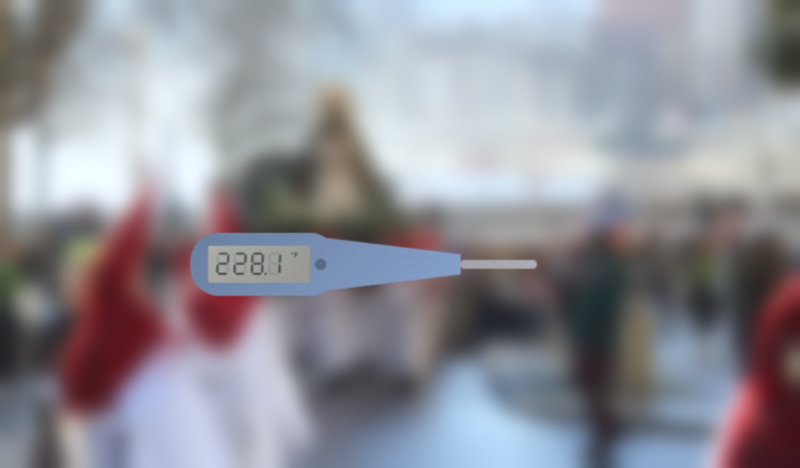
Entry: 228.1 °F
